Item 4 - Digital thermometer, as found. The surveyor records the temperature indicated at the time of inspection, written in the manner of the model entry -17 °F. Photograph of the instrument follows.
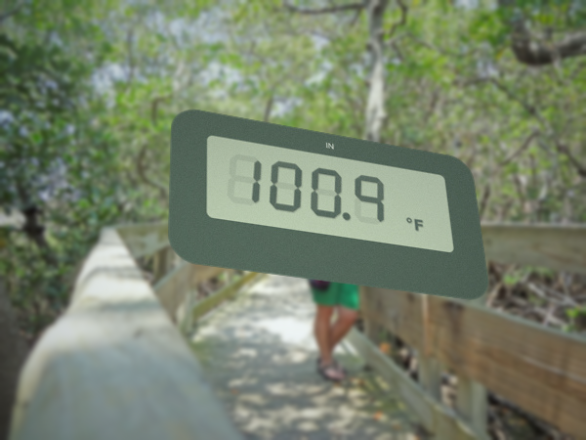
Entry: 100.9 °F
